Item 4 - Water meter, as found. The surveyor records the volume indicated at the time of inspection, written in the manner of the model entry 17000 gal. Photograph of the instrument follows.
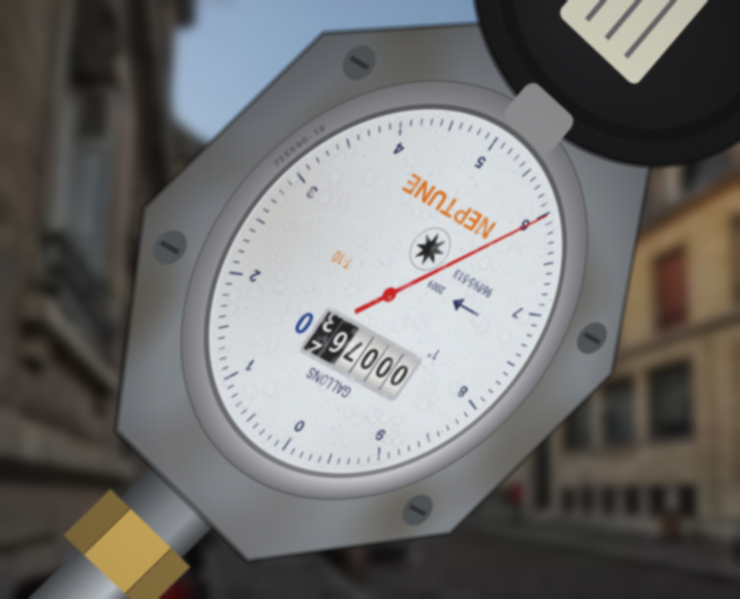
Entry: 7626.0 gal
